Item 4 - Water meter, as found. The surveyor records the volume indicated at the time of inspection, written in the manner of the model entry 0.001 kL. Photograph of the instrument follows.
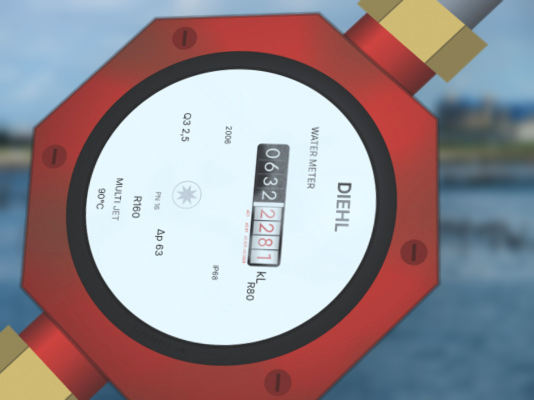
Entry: 632.2281 kL
